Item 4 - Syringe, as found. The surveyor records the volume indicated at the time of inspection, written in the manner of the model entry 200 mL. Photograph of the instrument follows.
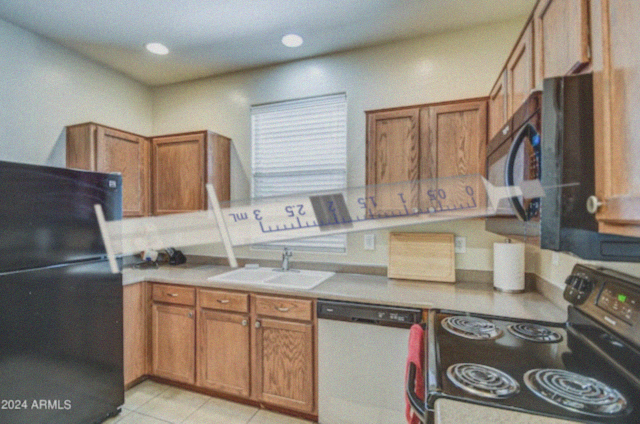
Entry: 1.8 mL
